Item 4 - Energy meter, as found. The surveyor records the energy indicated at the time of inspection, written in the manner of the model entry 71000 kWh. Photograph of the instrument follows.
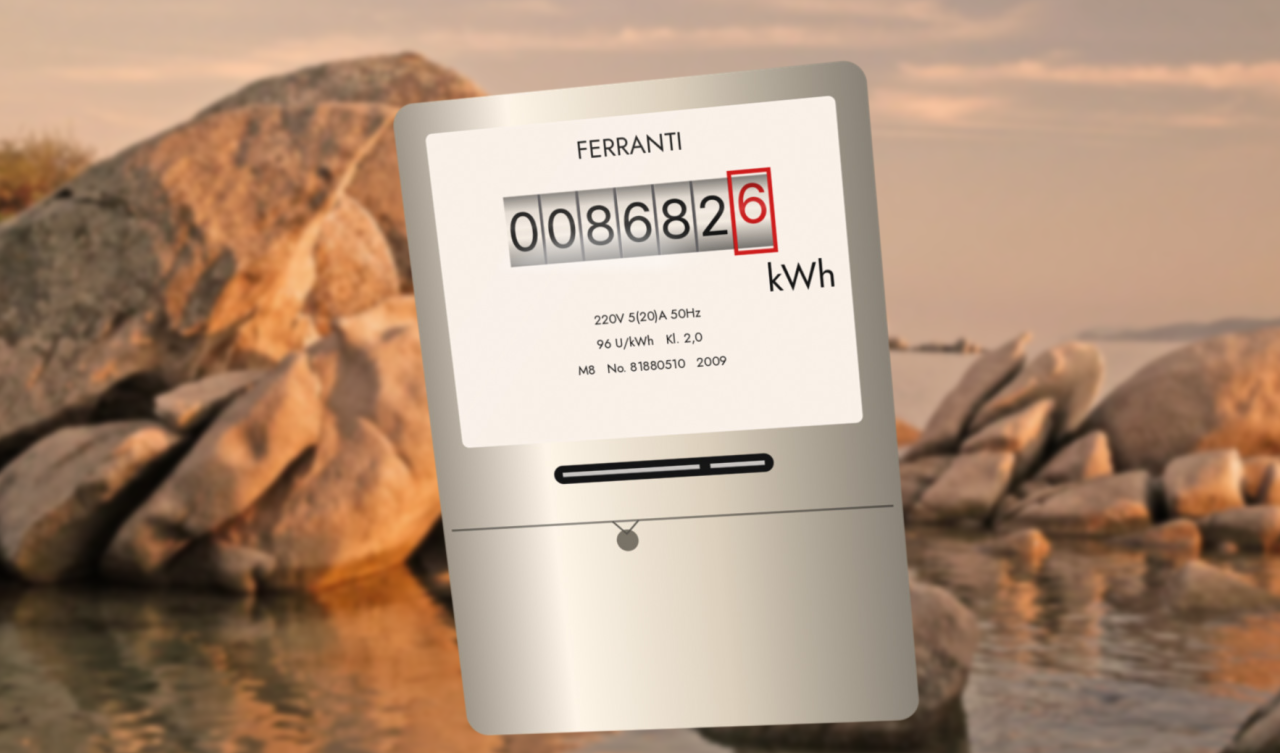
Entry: 8682.6 kWh
